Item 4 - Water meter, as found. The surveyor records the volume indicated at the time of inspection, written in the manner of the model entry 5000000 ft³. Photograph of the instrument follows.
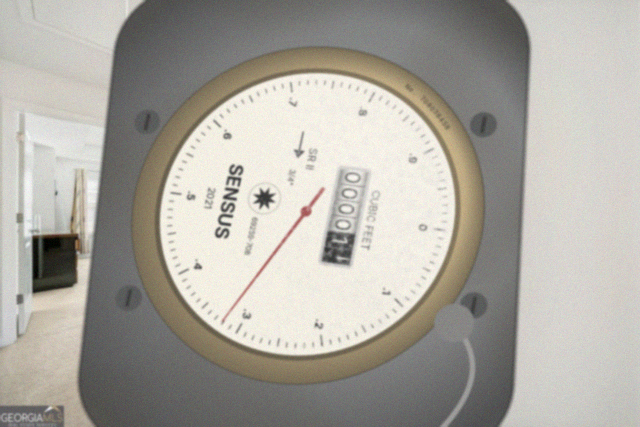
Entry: 11.32 ft³
